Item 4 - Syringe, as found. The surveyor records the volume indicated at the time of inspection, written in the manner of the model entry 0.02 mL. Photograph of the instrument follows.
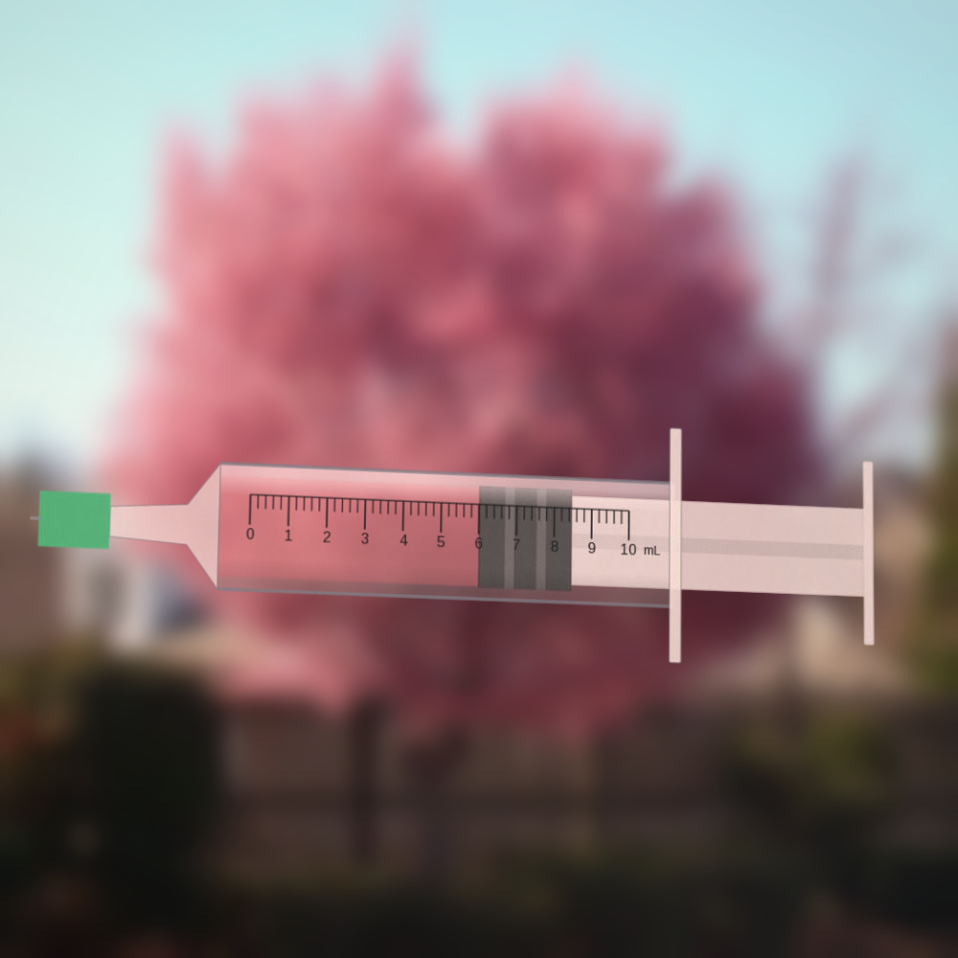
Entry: 6 mL
